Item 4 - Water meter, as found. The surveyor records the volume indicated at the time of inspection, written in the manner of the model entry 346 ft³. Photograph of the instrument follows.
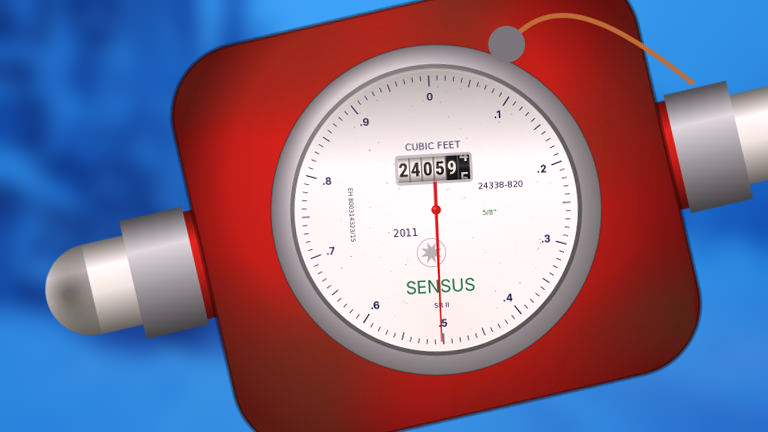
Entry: 240594.50 ft³
